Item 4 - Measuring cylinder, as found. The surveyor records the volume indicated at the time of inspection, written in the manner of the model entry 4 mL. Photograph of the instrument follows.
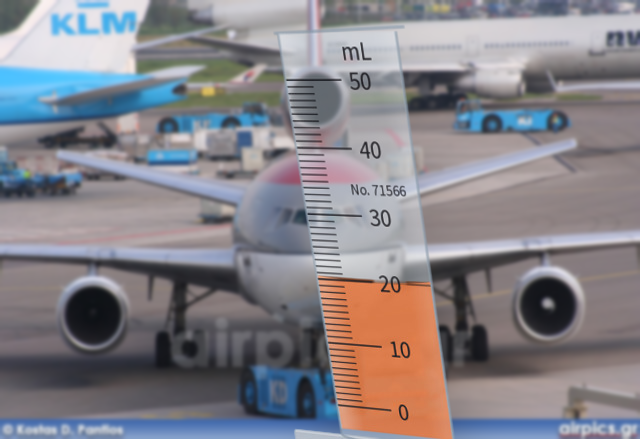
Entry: 20 mL
